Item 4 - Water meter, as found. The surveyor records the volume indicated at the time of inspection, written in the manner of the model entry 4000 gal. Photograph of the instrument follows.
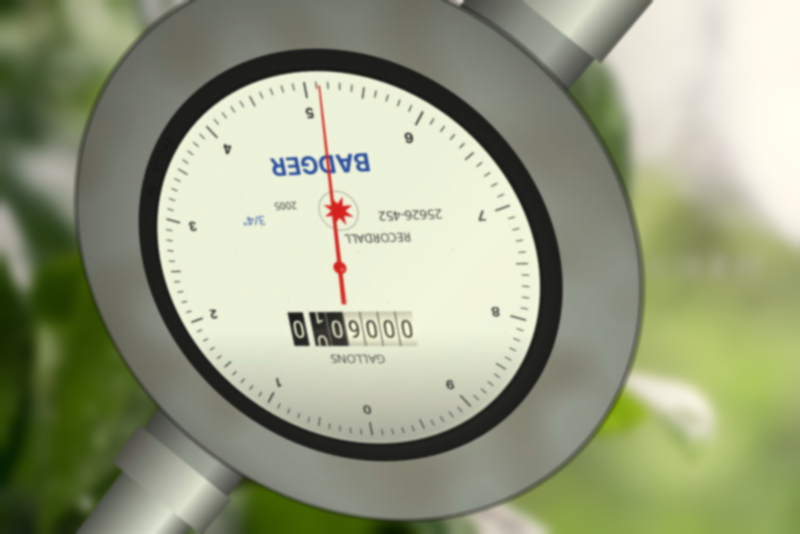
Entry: 6005.1 gal
